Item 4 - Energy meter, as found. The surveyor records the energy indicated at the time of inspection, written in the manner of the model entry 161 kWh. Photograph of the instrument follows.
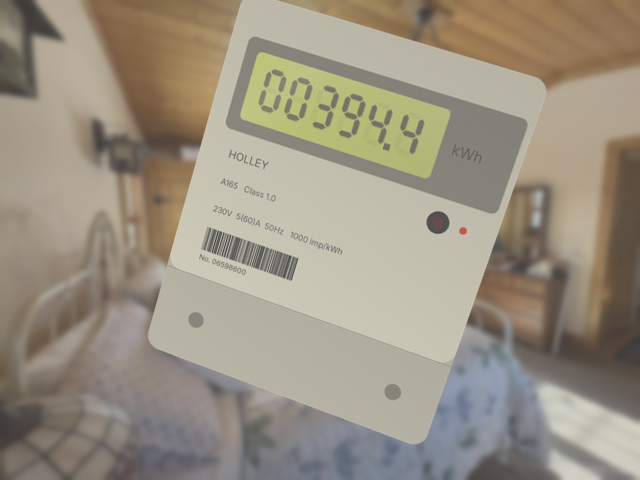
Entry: 394.4 kWh
